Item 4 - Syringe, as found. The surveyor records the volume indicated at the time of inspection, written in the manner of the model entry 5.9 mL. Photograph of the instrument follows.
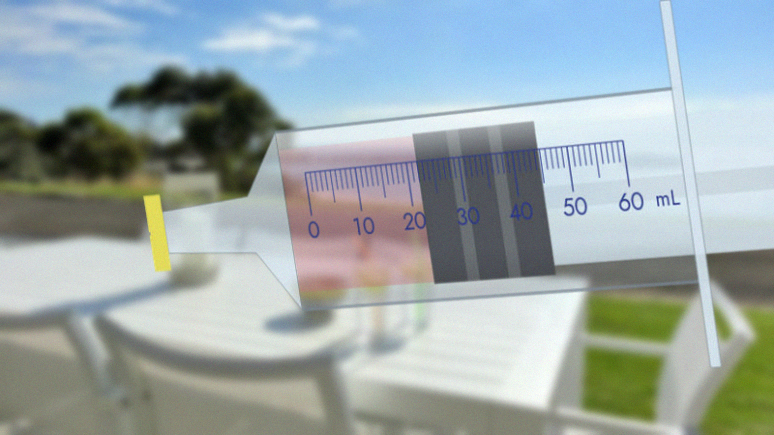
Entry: 22 mL
